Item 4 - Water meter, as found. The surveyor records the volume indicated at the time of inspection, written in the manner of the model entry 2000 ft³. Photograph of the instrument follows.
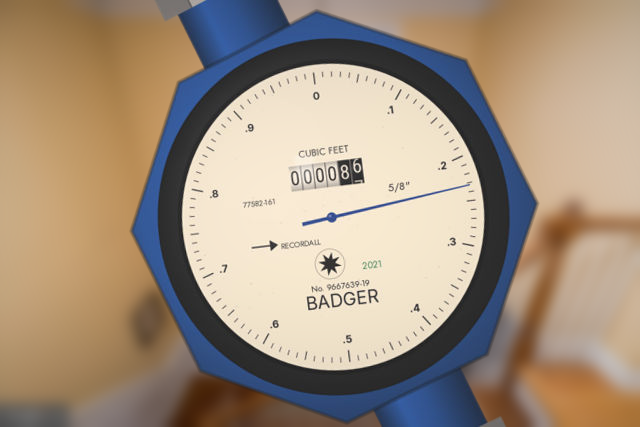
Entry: 86.23 ft³
